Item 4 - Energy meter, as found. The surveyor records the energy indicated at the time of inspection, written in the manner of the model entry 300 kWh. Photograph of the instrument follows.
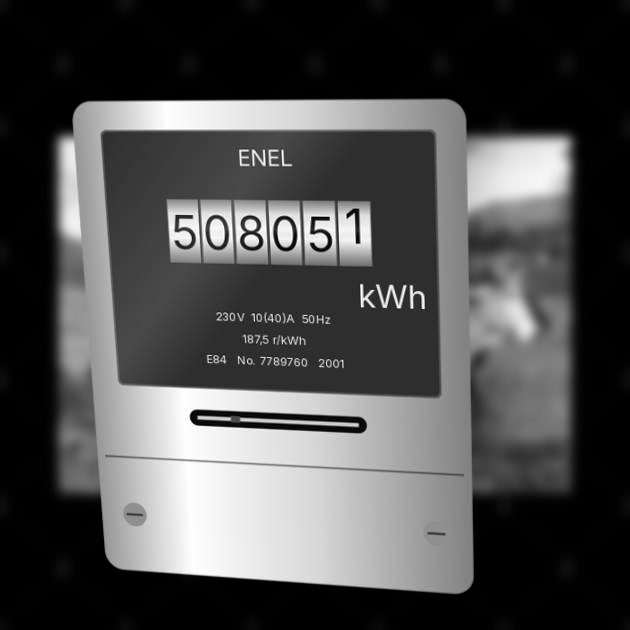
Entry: 508051 kWh
